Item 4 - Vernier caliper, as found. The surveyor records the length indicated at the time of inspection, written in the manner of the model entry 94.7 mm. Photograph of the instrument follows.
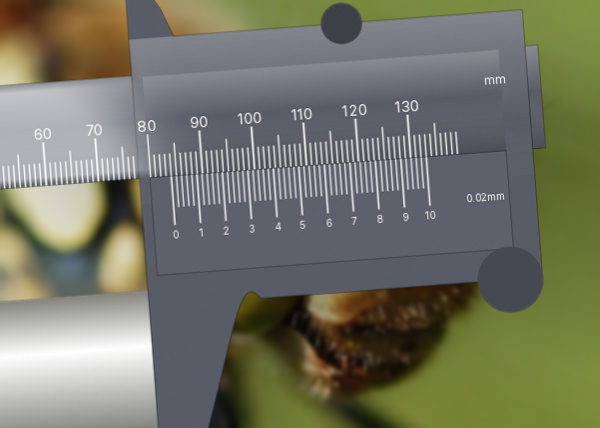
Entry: 84.0 mm
